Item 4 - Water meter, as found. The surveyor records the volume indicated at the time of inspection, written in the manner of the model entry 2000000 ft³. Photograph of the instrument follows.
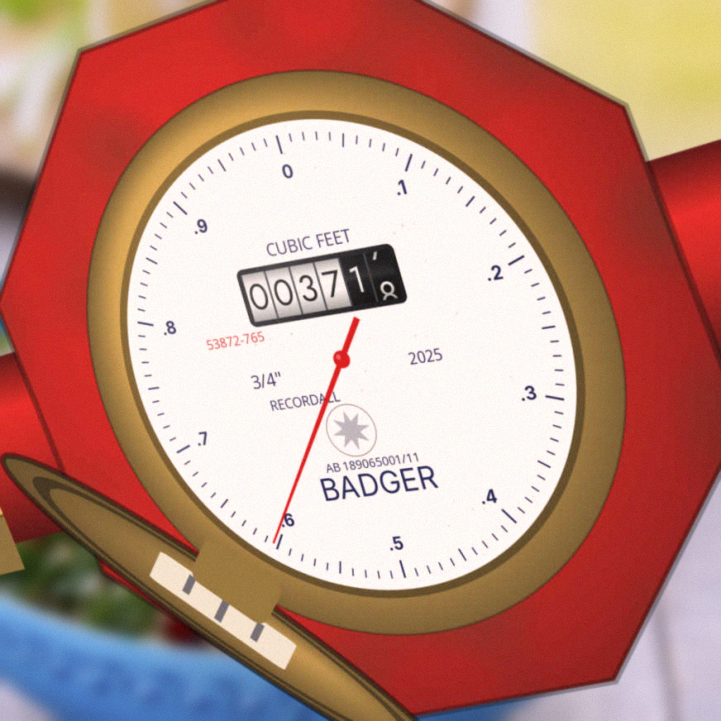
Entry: 3717.60 ft³
